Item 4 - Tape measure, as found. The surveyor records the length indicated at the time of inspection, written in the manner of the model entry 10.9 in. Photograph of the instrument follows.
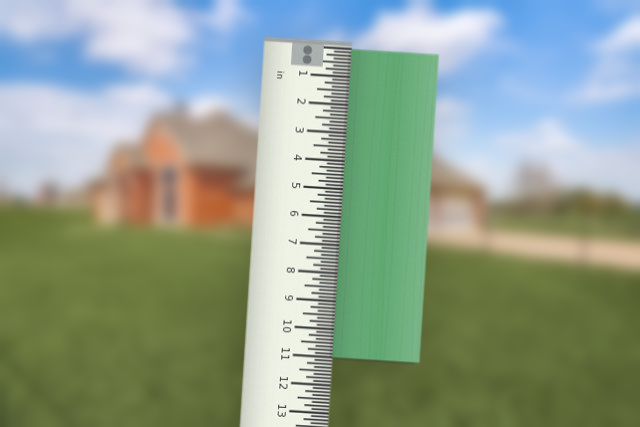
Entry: 11 in
